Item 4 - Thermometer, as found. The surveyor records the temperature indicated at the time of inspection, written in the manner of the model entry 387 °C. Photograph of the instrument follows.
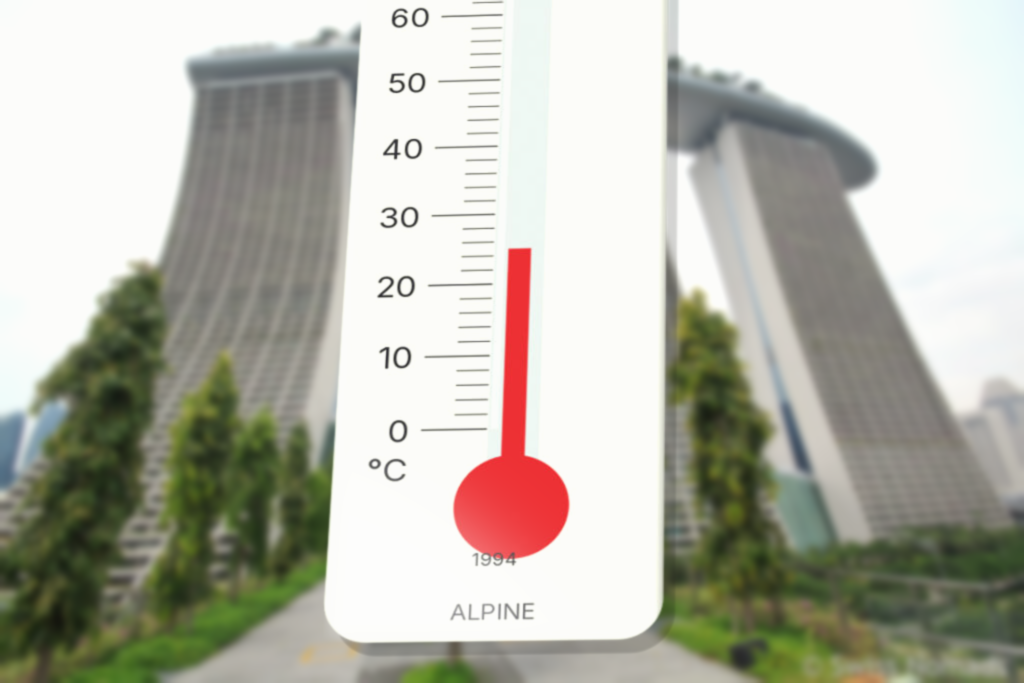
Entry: 25 °C
